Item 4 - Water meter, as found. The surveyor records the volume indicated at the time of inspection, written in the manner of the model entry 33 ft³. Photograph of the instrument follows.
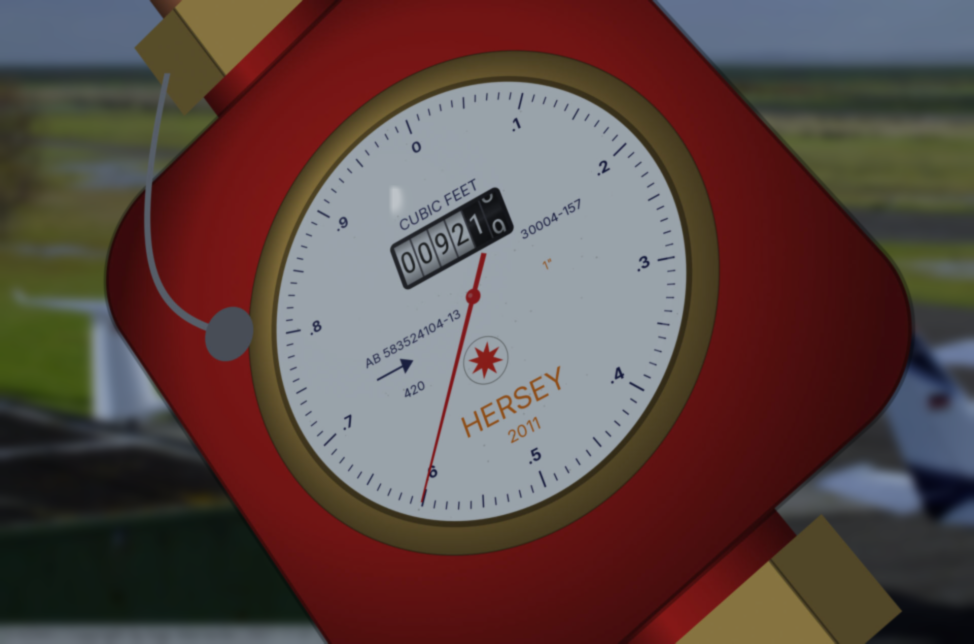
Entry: 9218.60 ft³
